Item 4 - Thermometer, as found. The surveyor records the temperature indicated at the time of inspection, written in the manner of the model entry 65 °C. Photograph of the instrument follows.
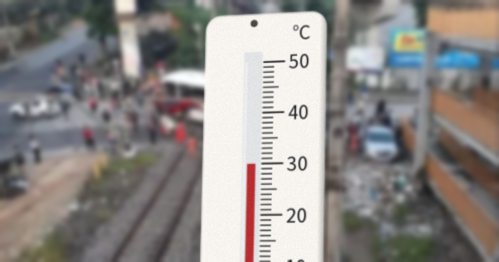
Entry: 30 °C
